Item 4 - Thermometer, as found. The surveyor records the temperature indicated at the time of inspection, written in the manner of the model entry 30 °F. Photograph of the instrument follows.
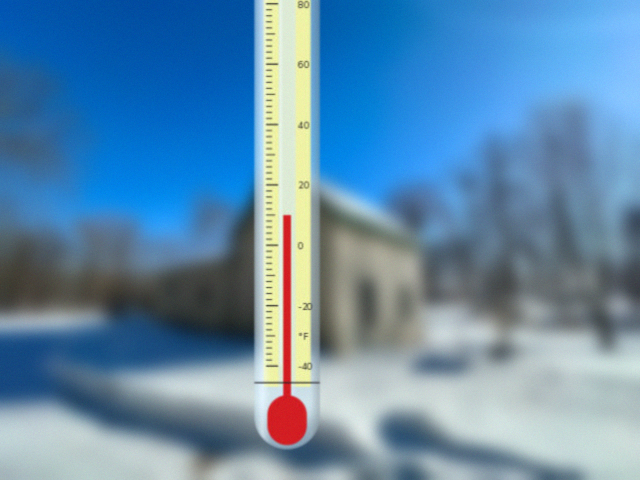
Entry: 10 °F
